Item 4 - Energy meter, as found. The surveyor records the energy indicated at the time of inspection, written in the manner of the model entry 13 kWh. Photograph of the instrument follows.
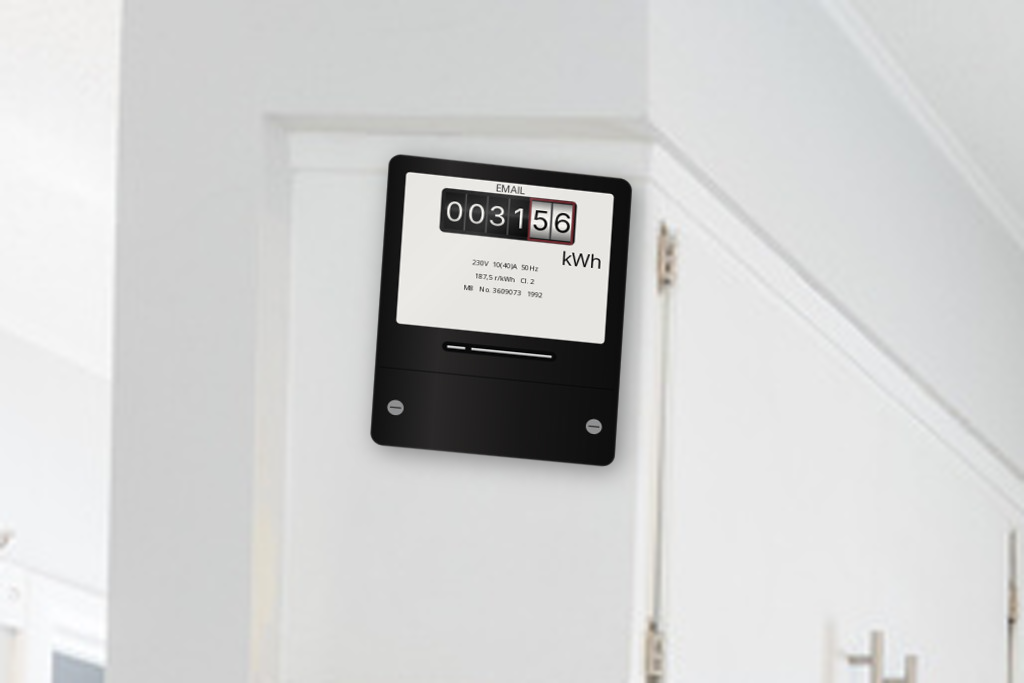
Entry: 31.56 kWh
